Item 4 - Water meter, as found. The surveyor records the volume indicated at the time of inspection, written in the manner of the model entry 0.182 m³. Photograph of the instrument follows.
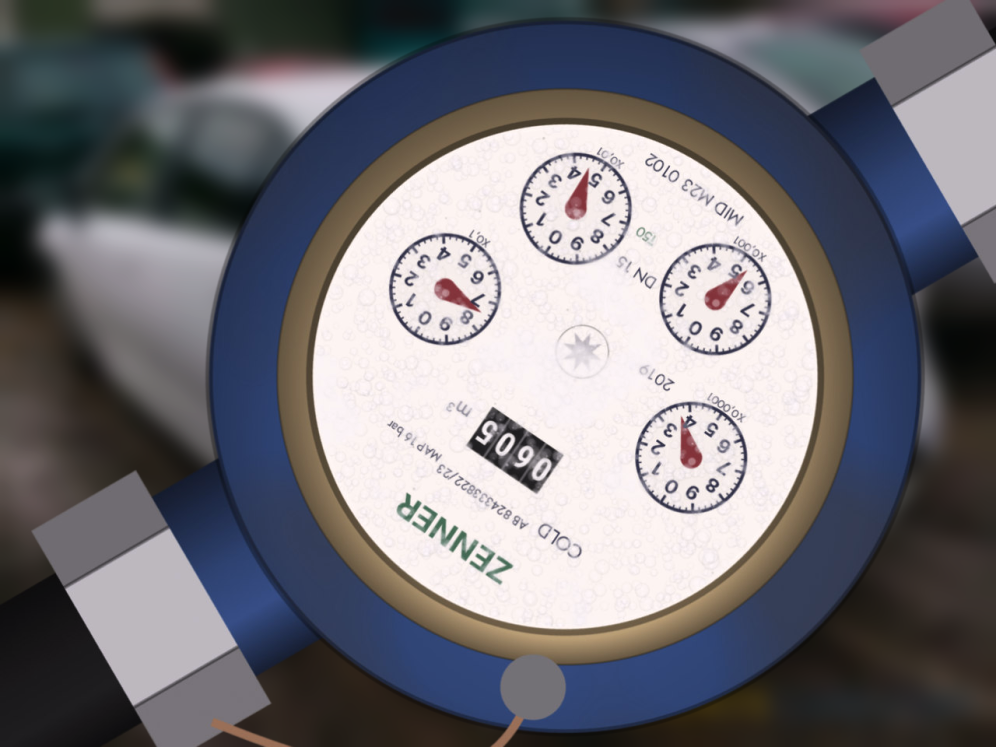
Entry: 605.7453 m³
